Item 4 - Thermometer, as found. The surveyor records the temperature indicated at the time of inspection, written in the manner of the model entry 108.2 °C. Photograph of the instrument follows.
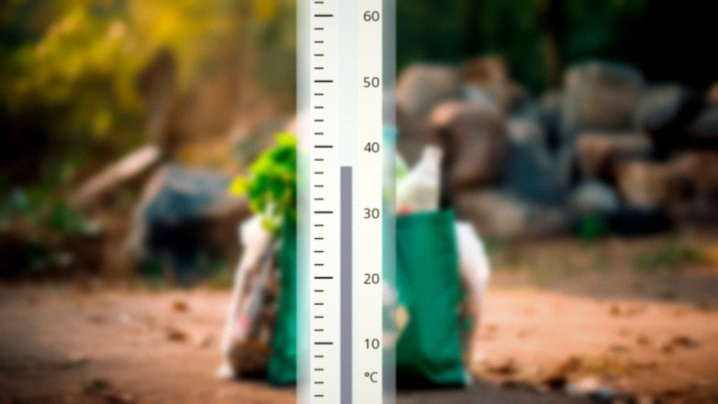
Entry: 37 °C
